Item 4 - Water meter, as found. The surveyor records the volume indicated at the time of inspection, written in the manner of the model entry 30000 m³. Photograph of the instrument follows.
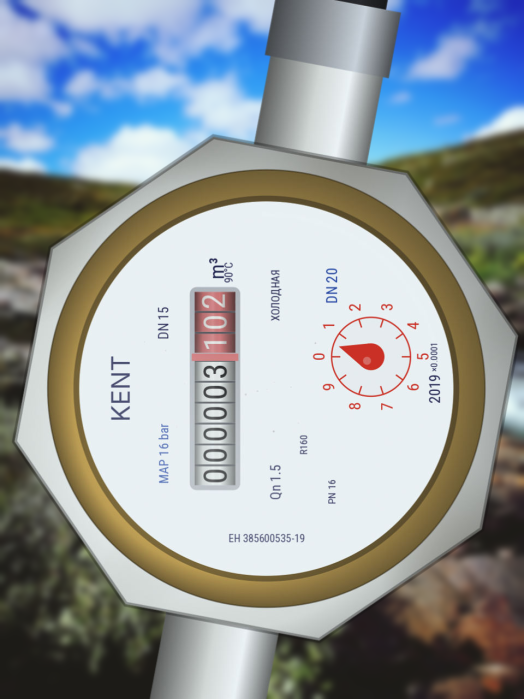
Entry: 3.1020 m³
